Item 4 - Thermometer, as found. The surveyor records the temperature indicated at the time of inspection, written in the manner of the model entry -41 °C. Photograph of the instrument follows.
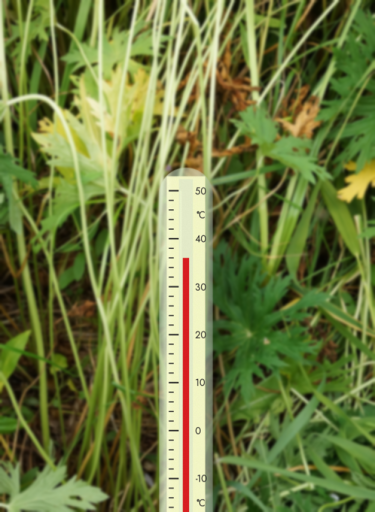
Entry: 36 °C
